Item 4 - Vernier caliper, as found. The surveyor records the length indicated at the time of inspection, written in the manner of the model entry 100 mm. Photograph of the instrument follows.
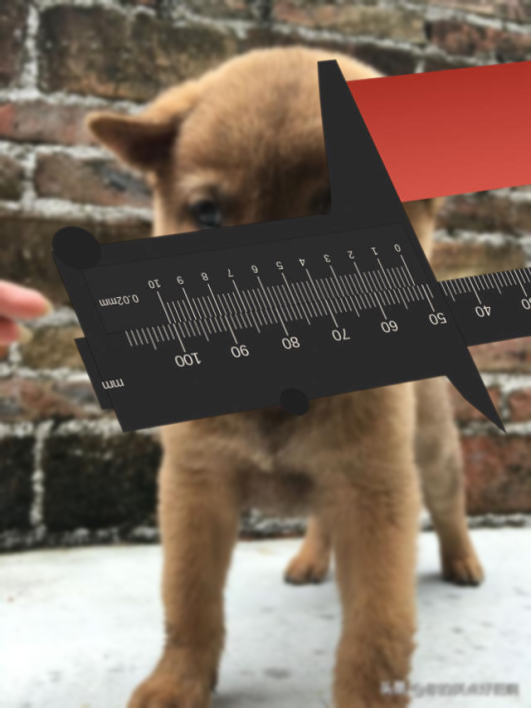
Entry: 51.5 mm
